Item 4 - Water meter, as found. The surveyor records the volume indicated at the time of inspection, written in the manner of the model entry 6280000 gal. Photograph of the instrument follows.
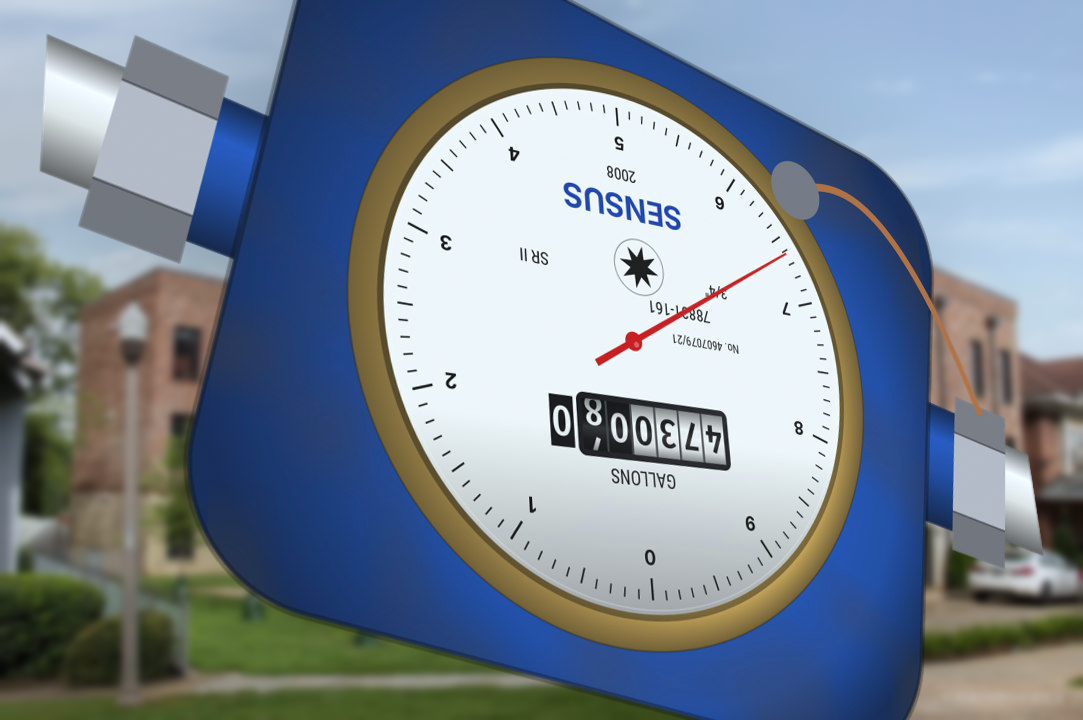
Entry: 4730076.6 gal
